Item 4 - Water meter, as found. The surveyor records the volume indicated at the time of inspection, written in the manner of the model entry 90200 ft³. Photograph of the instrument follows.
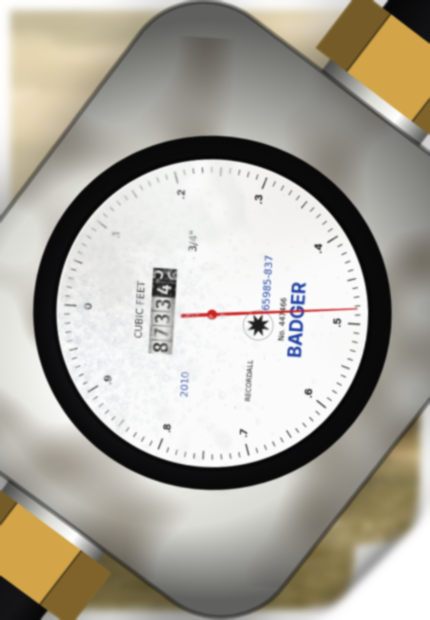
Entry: 873345.48 ft³
